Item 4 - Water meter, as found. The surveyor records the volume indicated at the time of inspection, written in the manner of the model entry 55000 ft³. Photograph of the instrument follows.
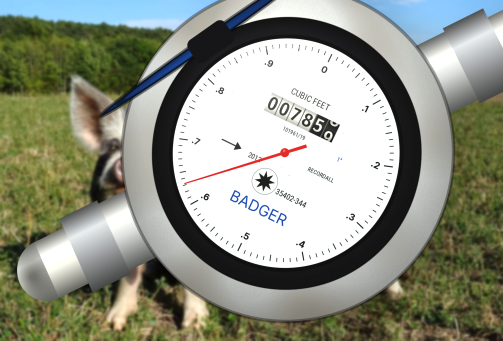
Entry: 7858.63 ft³
